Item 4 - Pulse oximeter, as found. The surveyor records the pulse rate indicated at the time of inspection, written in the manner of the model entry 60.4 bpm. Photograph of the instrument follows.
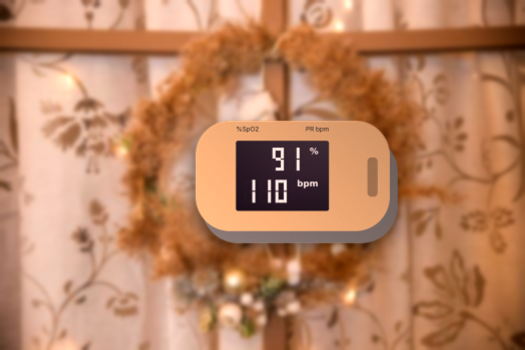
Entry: 110 bpm
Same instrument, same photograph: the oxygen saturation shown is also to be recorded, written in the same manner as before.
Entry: 91 %
